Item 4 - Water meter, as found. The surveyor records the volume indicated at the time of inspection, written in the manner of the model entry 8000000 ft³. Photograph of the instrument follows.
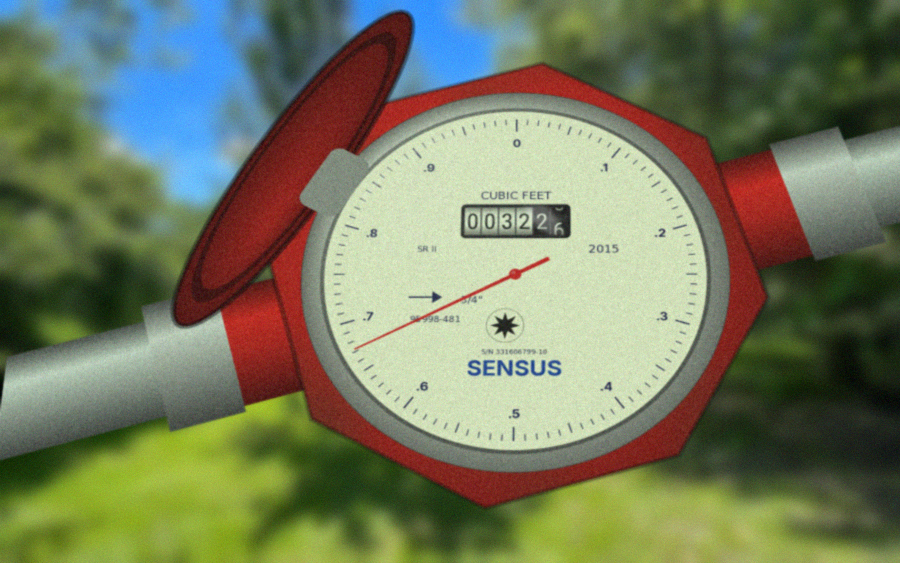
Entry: 3225.67 ft³
